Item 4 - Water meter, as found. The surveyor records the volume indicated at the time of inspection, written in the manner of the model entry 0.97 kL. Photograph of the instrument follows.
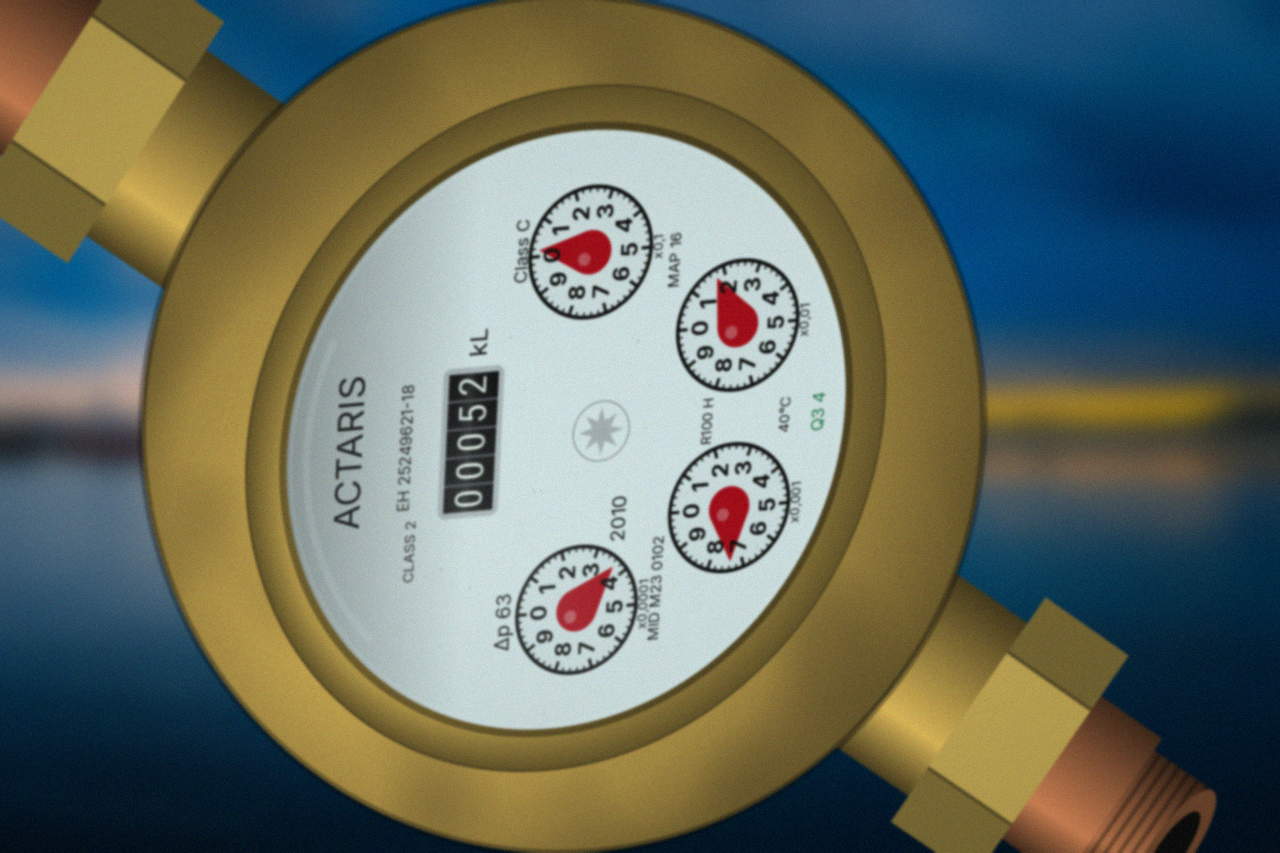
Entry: 52.0173 kL
